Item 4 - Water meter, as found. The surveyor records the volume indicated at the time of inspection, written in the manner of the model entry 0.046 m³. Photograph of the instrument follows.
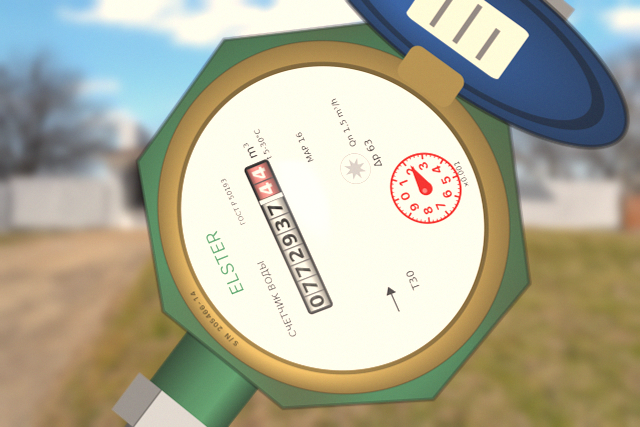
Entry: 772937.442 m³
